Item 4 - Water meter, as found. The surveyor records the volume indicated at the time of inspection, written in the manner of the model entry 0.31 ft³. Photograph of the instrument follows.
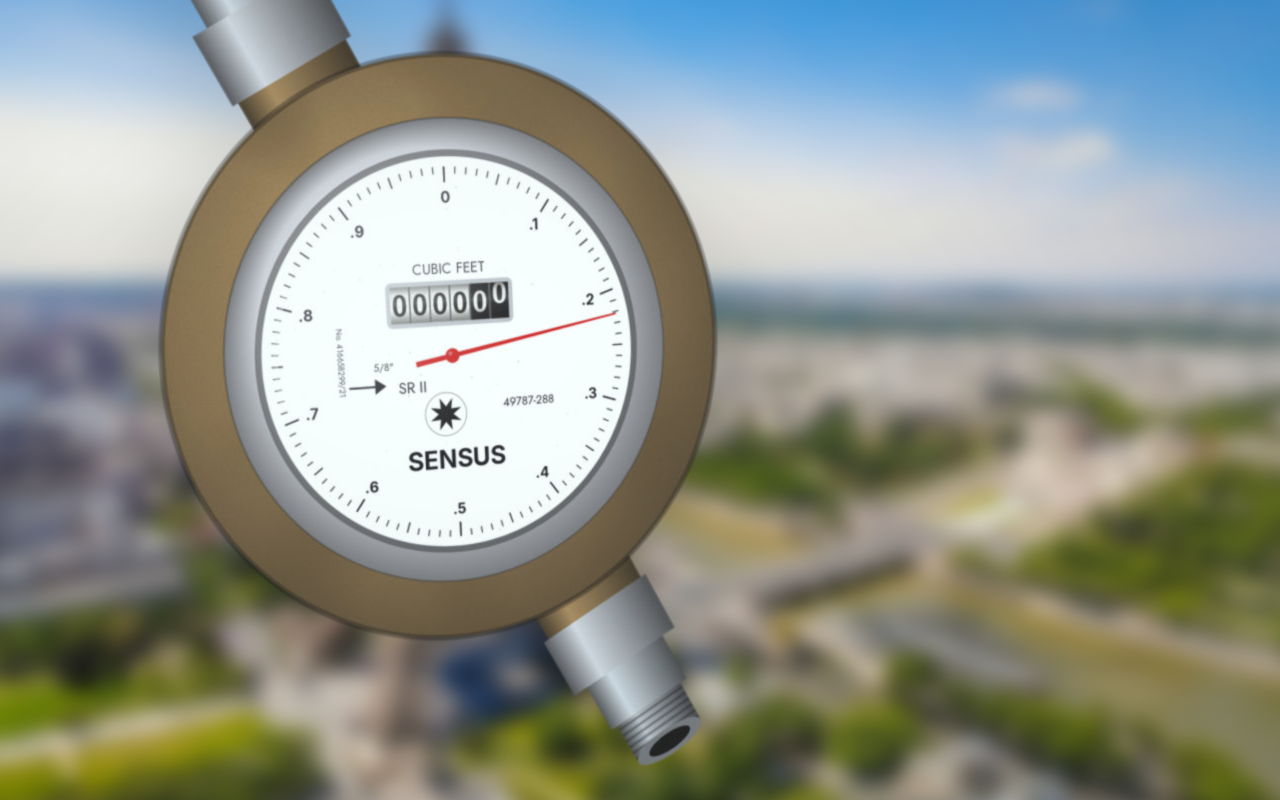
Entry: 0.22 ft³
